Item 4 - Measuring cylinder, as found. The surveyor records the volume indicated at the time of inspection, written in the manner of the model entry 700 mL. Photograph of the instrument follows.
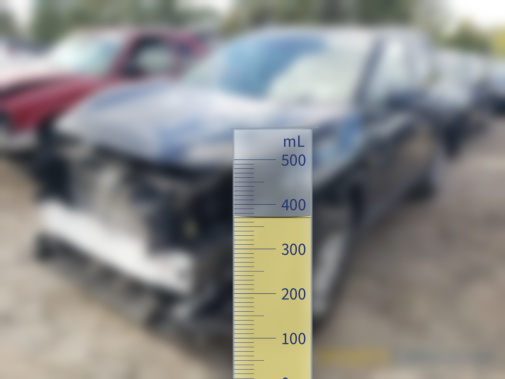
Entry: 370 mL
